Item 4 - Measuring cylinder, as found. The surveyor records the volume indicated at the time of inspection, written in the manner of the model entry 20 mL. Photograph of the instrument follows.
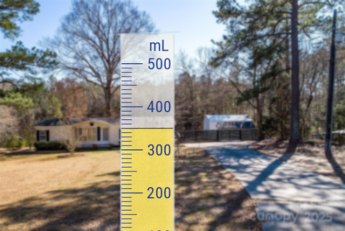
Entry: 350 mL
